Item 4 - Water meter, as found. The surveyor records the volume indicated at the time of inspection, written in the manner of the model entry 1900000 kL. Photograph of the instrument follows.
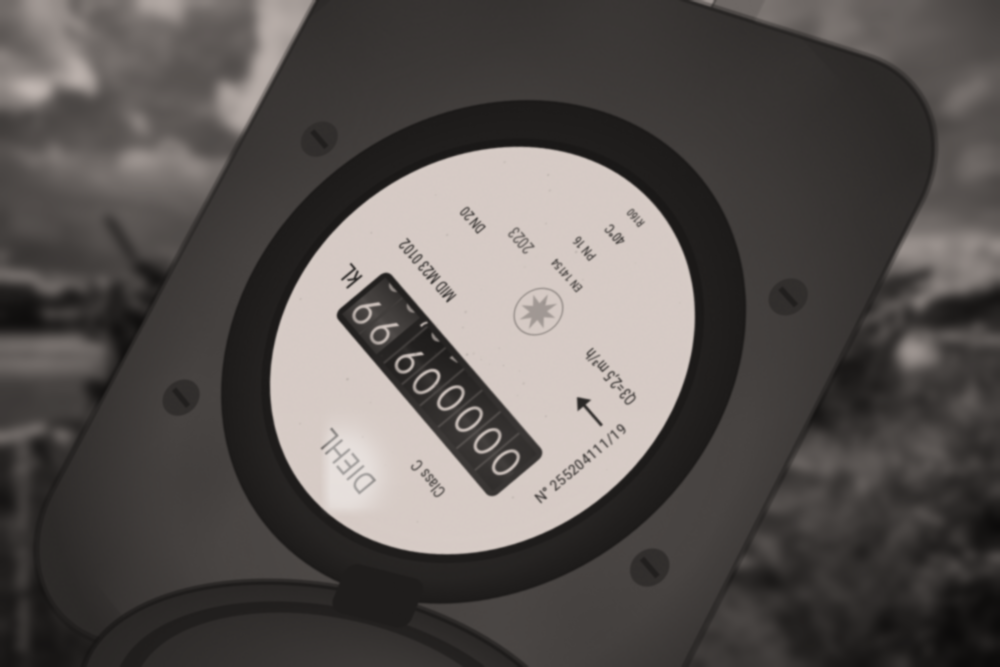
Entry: 9.99 kL
